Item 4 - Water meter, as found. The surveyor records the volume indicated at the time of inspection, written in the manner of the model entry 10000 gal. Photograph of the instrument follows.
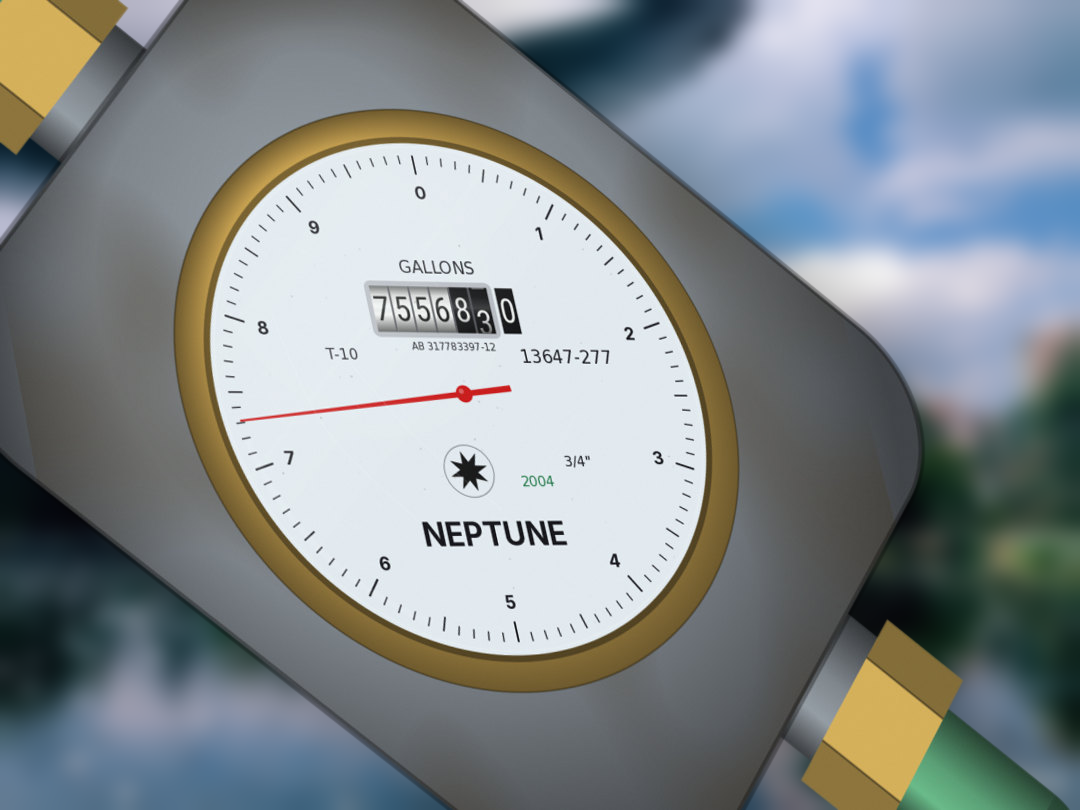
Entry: 7556827.3 gal
